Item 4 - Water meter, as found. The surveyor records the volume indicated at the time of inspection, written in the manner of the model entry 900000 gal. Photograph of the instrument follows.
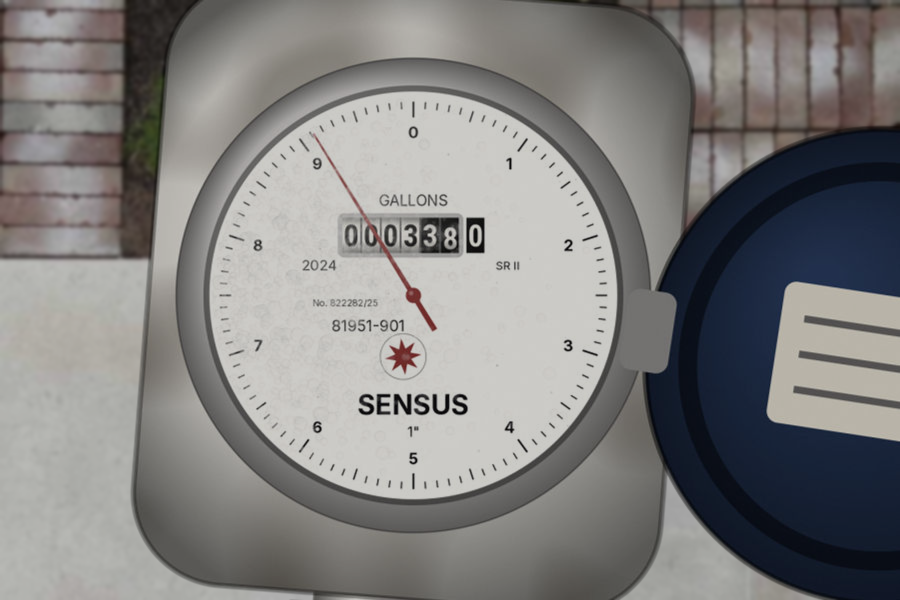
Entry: 3379.1 gal
